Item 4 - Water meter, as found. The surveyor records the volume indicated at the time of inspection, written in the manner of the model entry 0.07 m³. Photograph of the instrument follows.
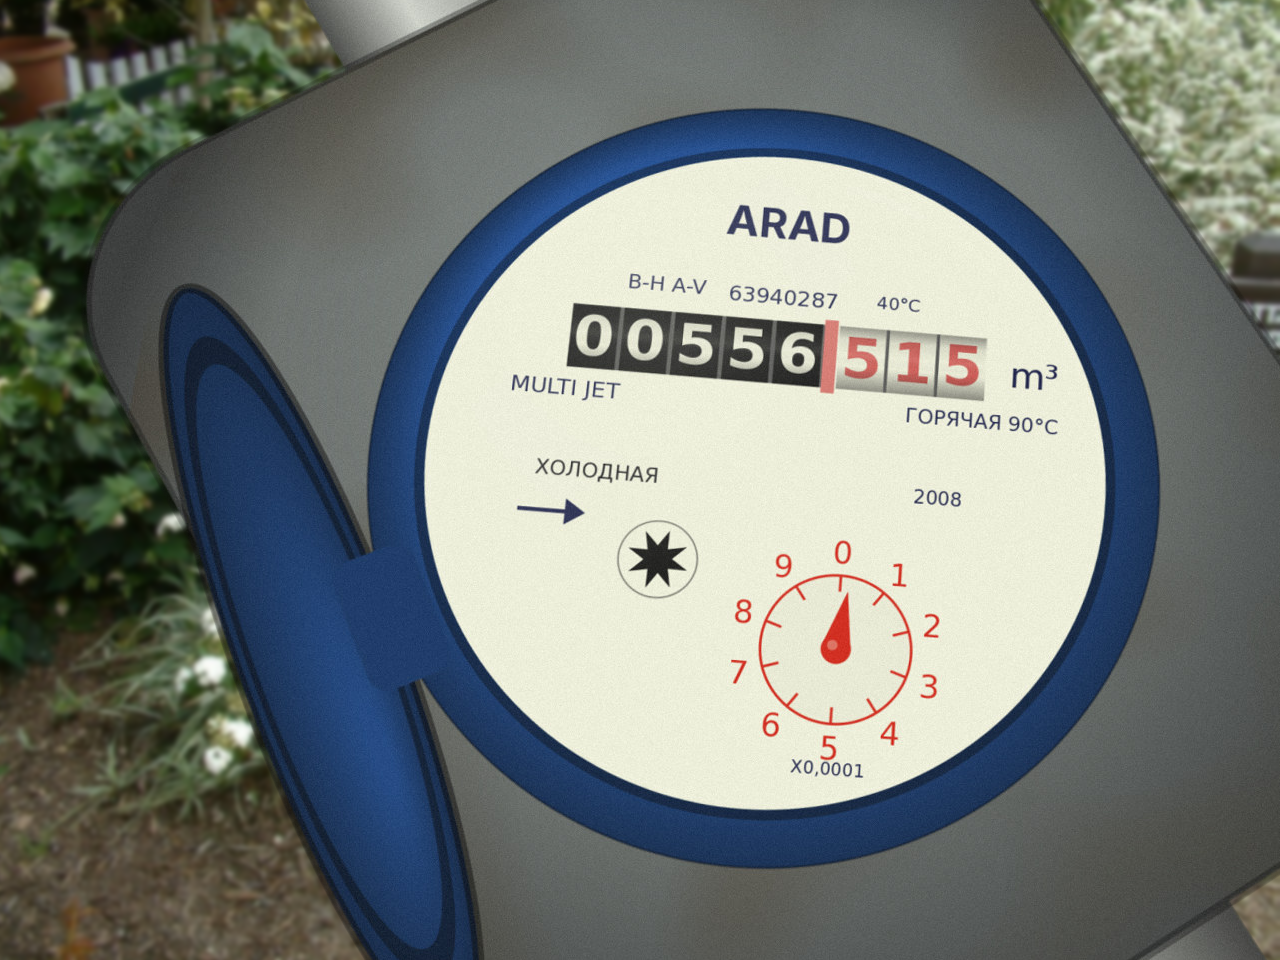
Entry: 556.5150 m³
